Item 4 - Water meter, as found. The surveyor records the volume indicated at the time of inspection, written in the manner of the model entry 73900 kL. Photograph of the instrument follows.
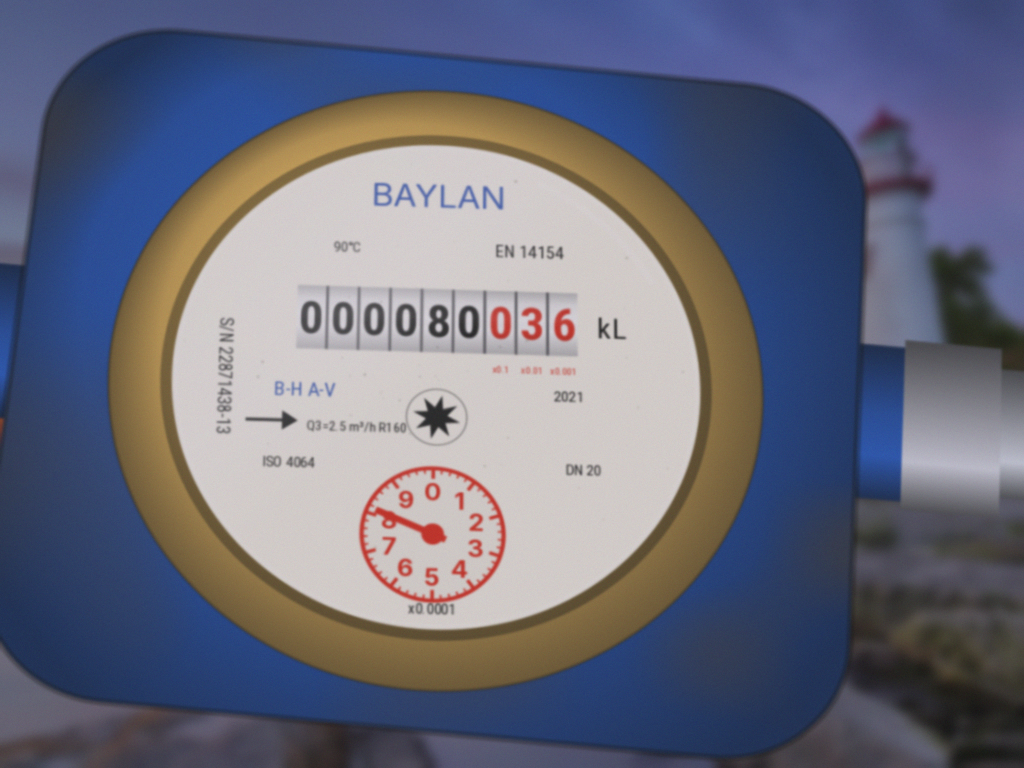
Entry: 80.0368 kL
